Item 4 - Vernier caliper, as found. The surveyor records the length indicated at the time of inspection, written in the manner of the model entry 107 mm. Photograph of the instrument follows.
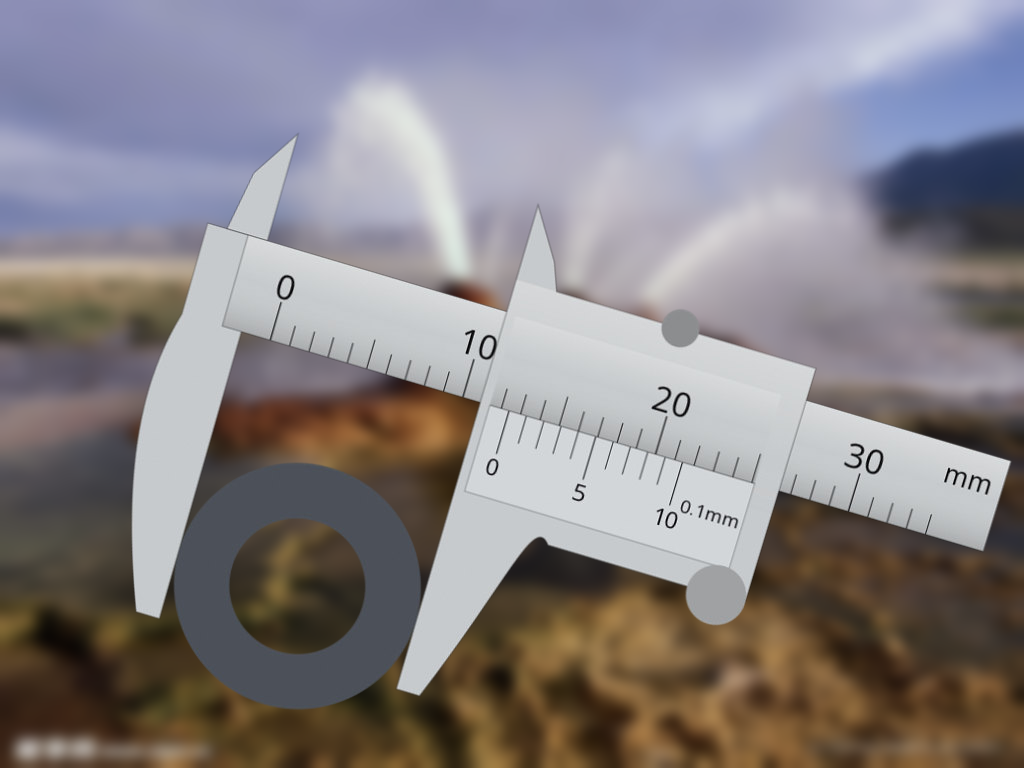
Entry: 12.4 mm
